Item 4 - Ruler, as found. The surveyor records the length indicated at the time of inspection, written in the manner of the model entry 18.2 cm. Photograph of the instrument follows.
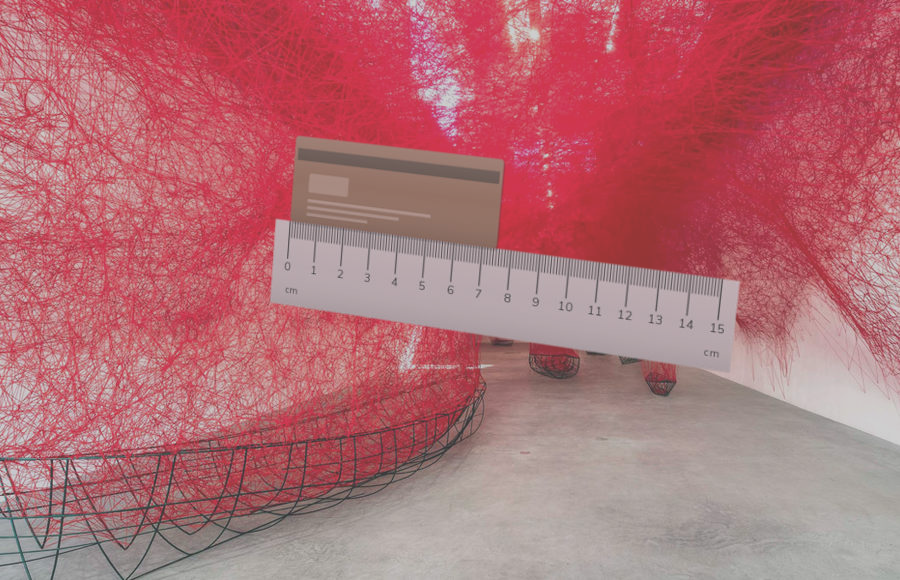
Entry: 7.5 cm
